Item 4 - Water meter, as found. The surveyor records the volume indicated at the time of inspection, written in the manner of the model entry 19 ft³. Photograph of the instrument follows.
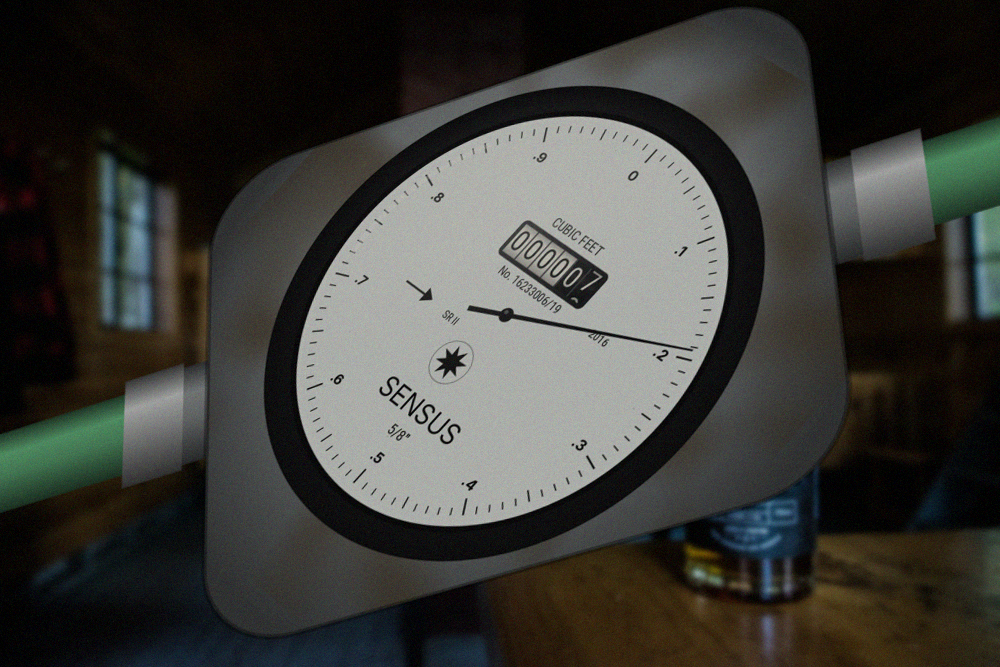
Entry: 7.19 ft³
